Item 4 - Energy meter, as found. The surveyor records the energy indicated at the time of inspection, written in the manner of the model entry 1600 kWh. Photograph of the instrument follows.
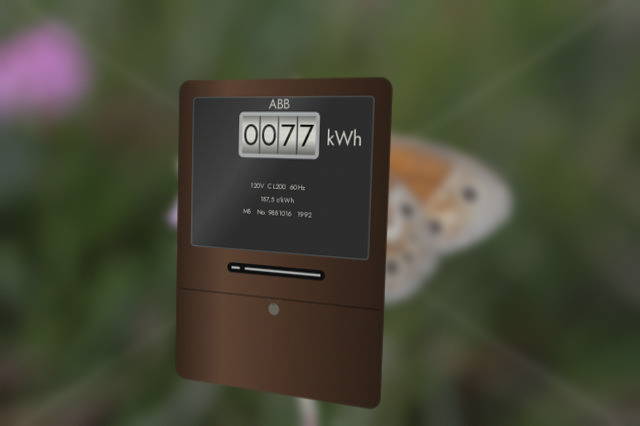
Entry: 77 kWh
